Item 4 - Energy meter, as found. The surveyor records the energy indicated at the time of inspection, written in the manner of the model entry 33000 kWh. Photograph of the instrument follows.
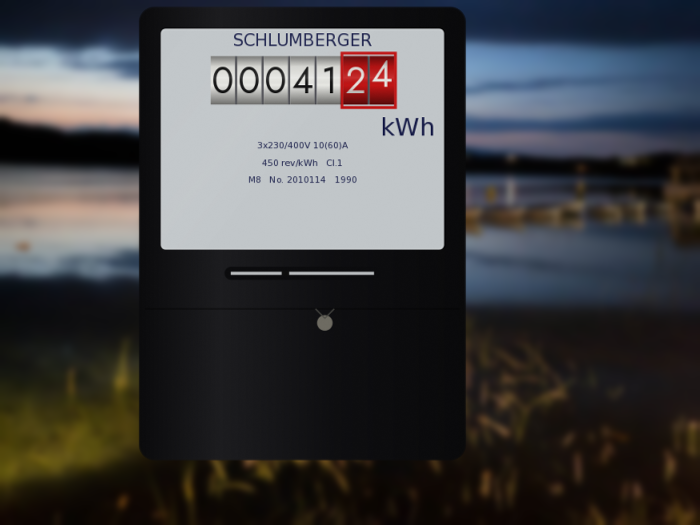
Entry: 41.24 kWh
